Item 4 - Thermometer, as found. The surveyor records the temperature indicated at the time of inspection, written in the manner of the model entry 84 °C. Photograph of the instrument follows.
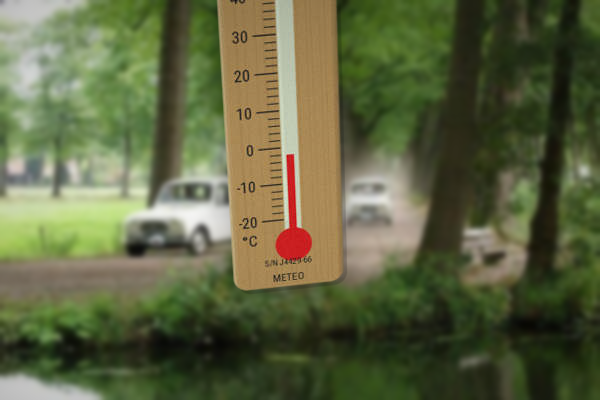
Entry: -2 °C
